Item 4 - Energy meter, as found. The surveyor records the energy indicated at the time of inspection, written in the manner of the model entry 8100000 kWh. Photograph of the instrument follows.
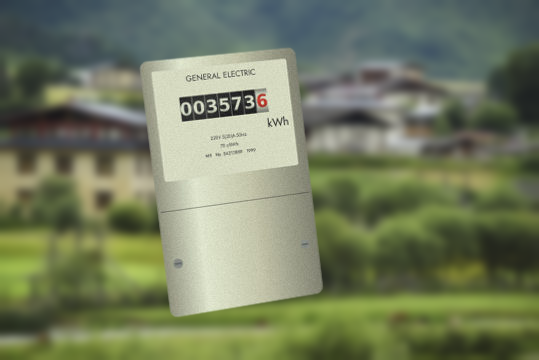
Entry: 3573.6 kWh
